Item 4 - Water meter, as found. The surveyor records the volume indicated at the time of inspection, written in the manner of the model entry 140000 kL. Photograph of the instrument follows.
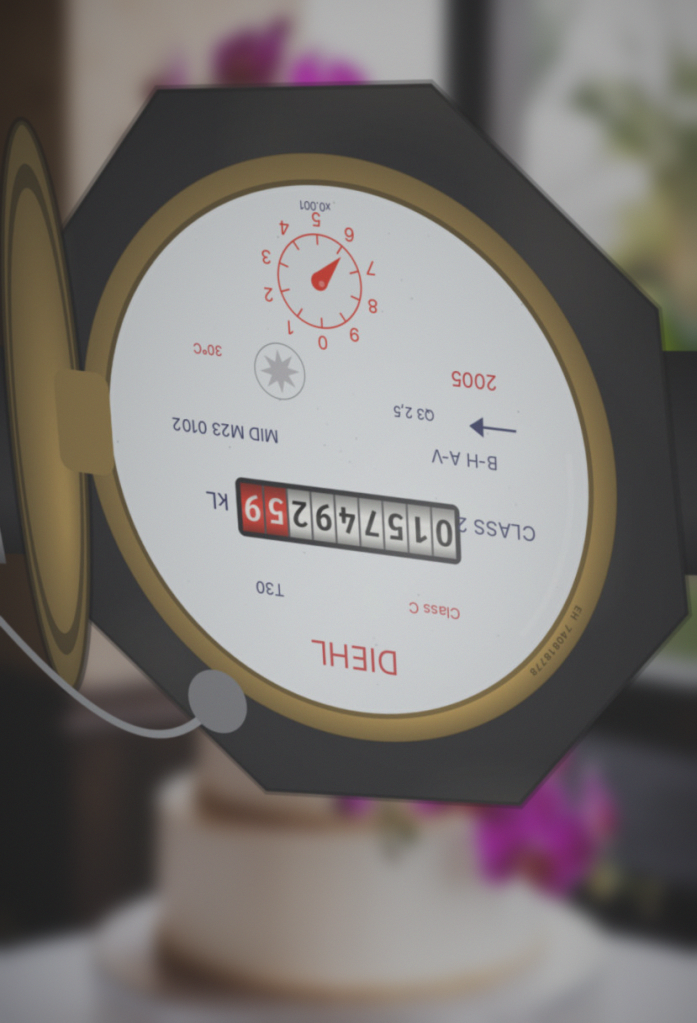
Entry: 157492.596 kL
